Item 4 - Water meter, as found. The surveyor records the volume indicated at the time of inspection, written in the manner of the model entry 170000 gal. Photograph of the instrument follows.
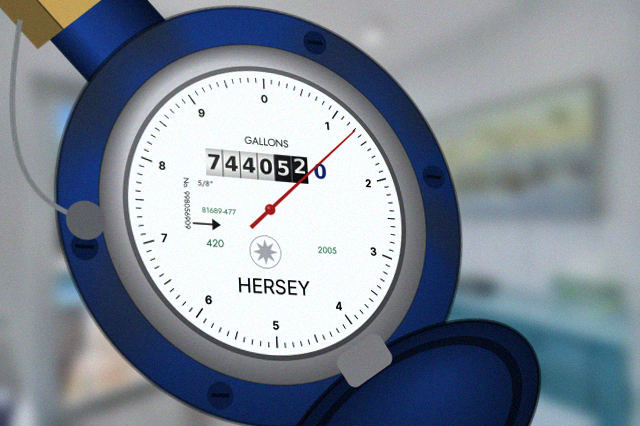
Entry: 7440521.3 gal
